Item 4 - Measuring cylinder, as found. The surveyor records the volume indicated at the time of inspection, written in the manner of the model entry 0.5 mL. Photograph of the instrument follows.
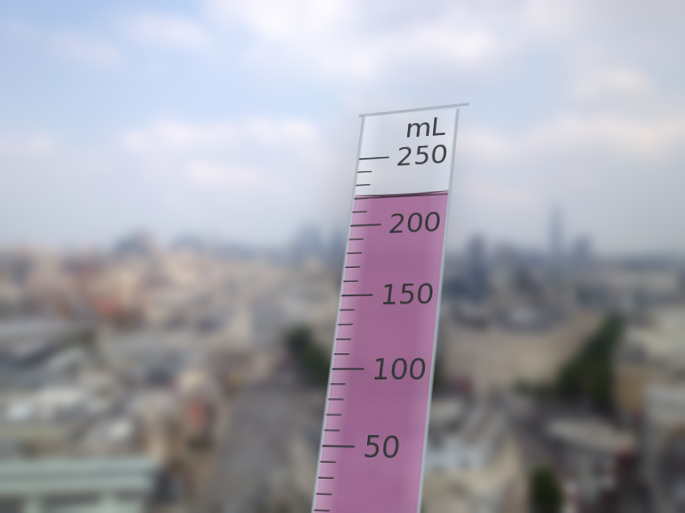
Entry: 220 mL
